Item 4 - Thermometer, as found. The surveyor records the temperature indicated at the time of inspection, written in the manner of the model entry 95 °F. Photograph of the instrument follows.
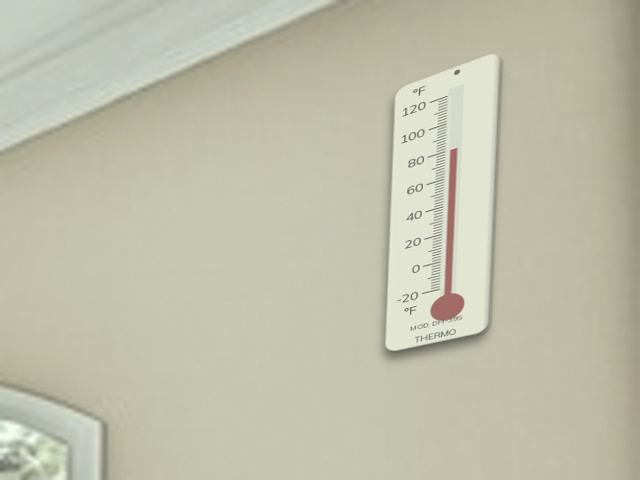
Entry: 80 °F
